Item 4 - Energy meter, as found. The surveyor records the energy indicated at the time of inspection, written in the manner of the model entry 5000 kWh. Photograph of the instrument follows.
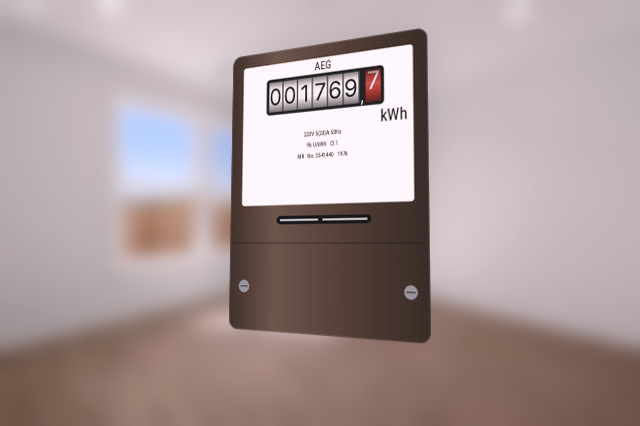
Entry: 1769.7 kWh
